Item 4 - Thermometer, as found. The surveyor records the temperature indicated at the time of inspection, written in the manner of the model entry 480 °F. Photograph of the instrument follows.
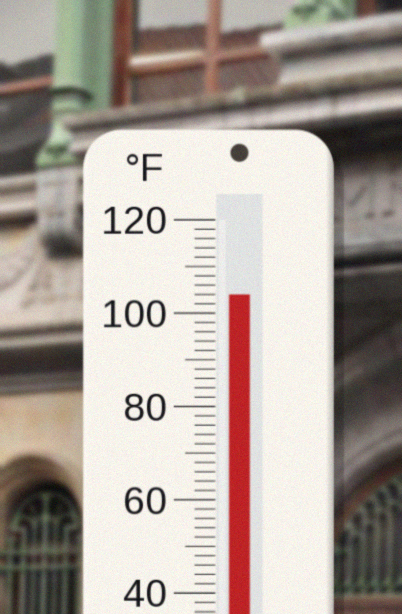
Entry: 104 °F
